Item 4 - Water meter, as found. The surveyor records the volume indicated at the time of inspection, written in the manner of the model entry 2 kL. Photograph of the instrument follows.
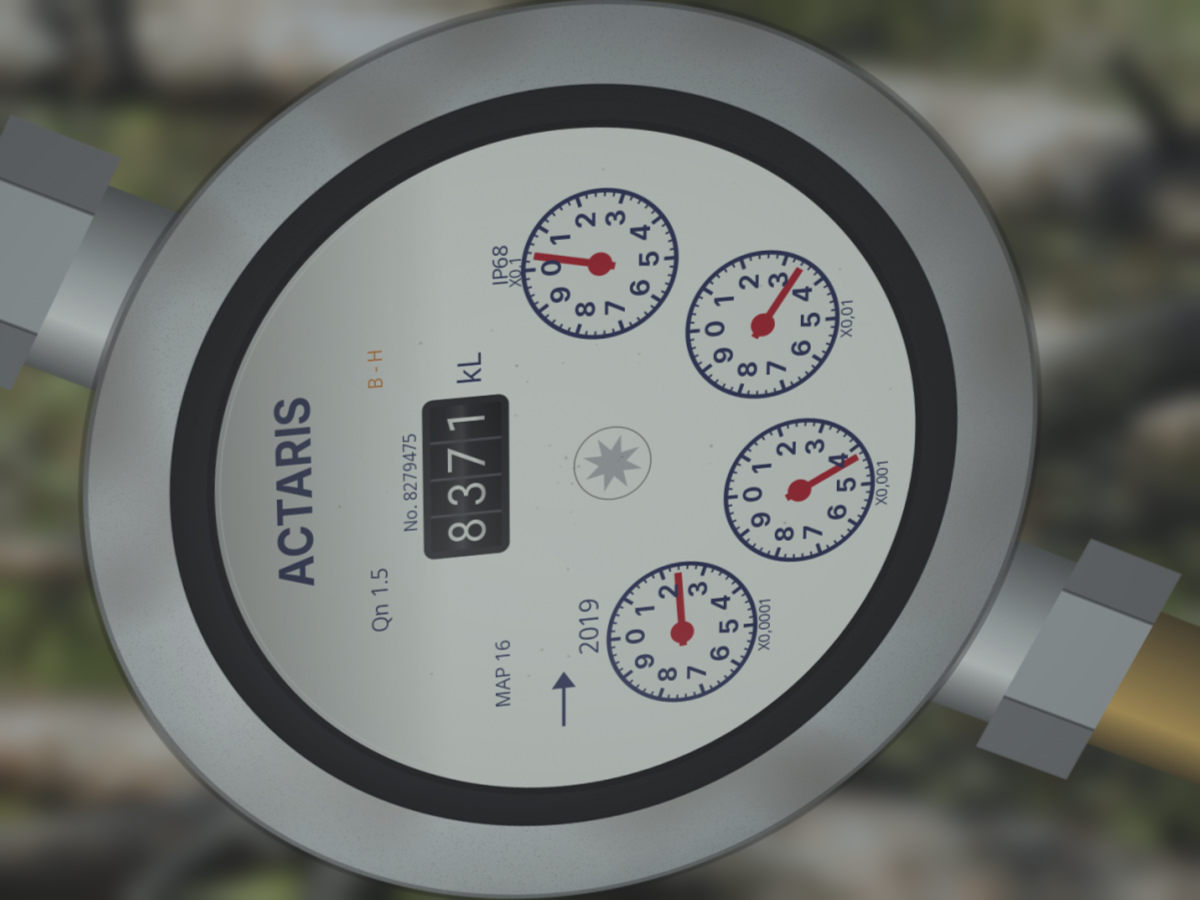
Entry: 8371.0342 kL
